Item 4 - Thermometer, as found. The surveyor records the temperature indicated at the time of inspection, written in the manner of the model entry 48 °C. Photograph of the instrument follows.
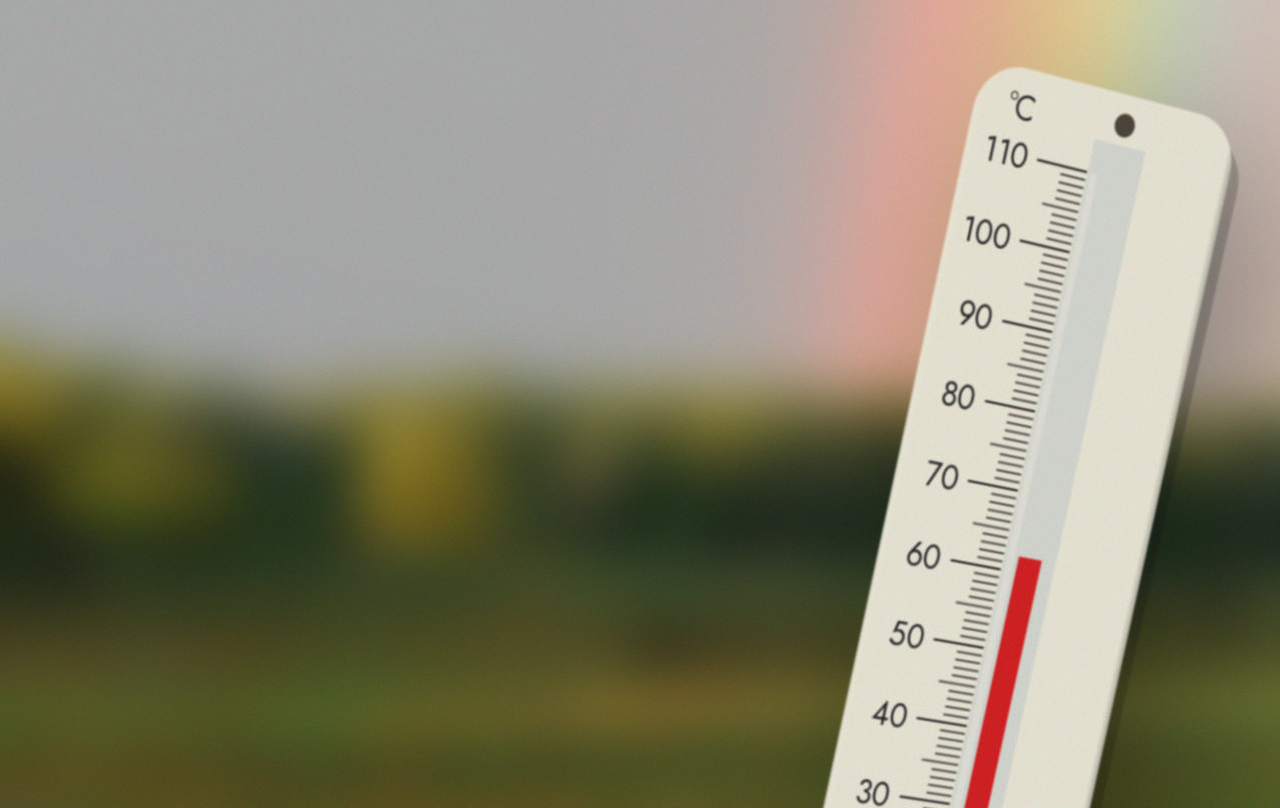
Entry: 62 °C
